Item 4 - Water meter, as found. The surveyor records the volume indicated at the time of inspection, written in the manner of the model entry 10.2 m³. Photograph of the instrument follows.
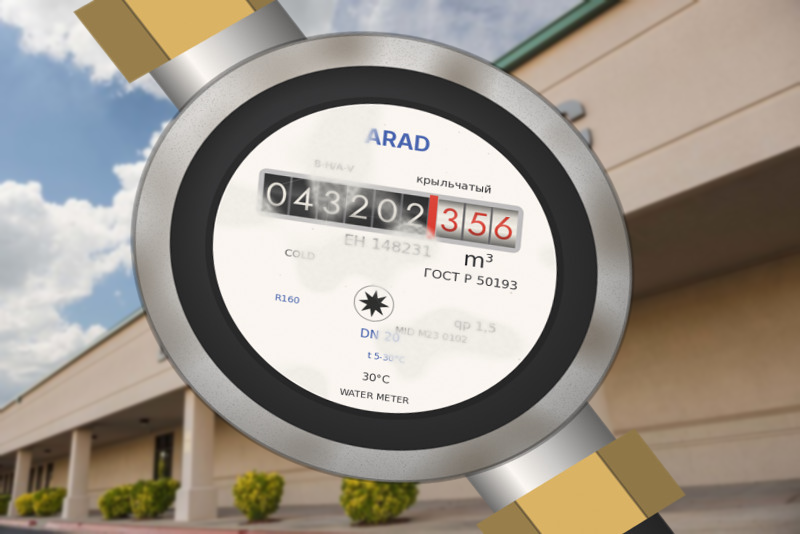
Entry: 43202.356 m³
